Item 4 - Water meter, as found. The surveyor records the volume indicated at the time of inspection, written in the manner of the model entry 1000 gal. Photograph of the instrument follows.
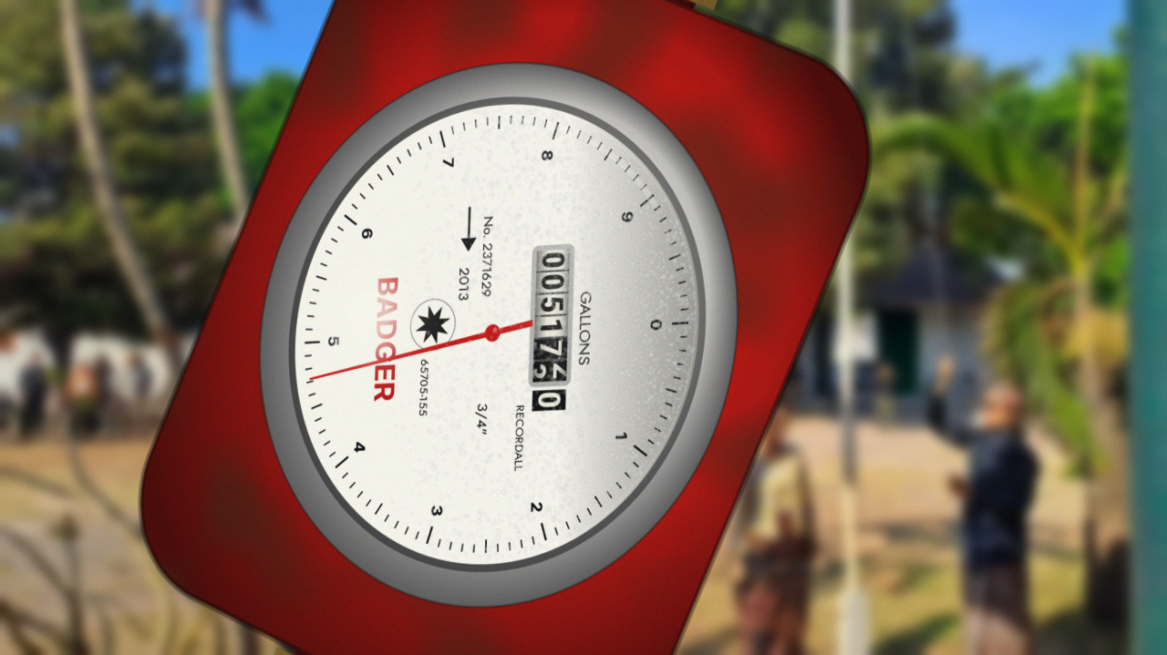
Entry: 51724.7 gal
